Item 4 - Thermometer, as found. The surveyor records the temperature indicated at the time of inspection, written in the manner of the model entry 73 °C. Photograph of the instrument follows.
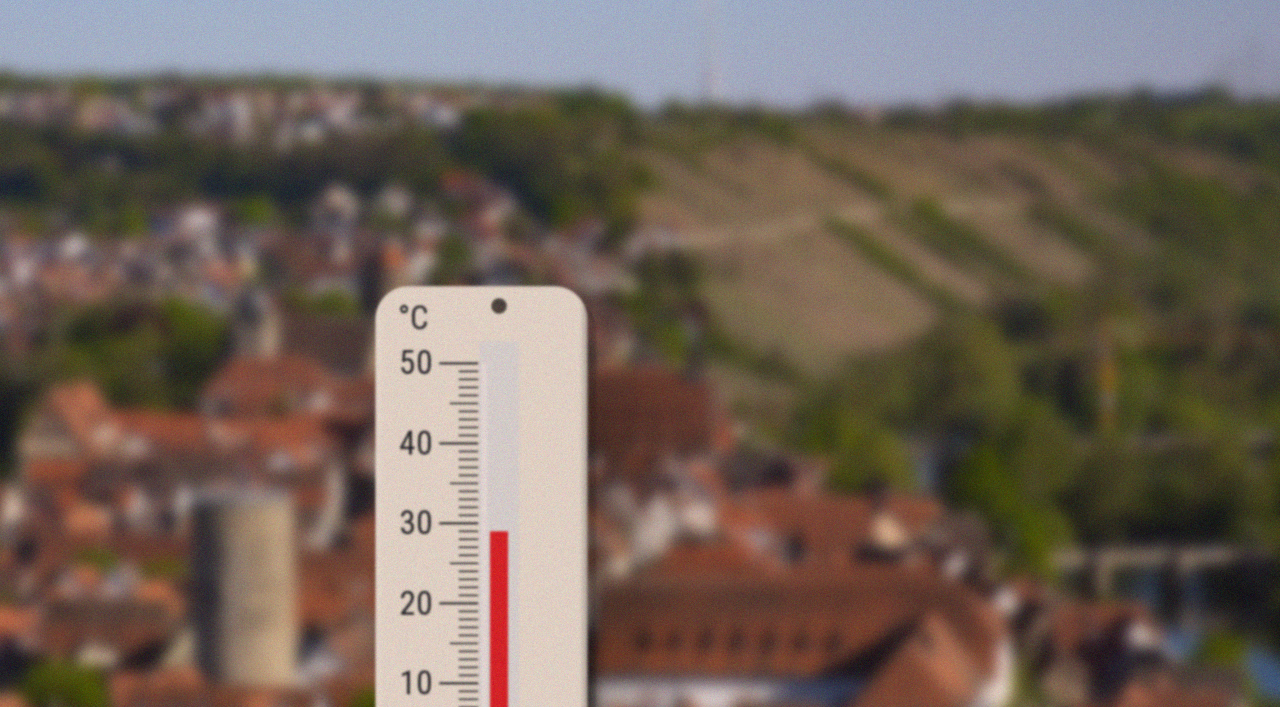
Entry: 29 °C
